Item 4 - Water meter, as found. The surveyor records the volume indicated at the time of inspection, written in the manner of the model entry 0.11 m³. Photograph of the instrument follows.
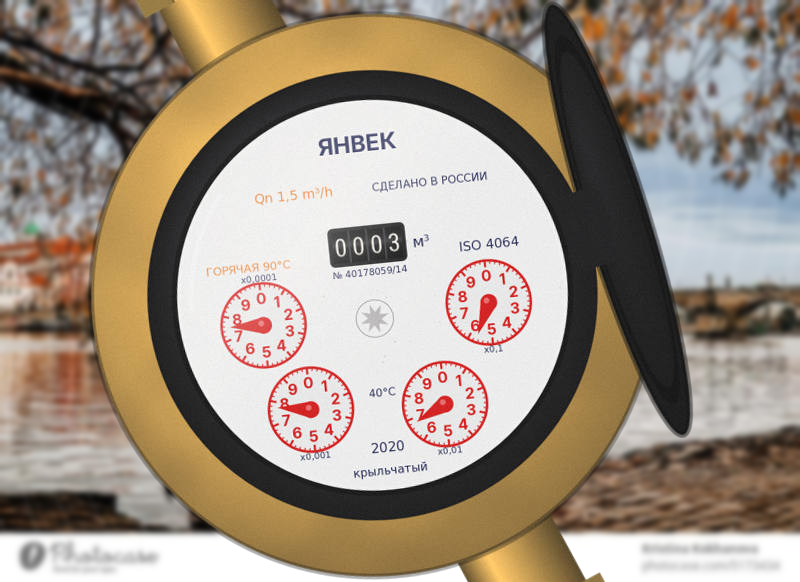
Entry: 3.5677 m³
